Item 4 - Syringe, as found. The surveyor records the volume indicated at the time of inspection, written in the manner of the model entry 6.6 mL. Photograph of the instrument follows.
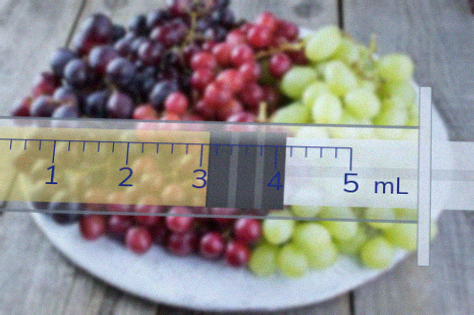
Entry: 3.1 mL
